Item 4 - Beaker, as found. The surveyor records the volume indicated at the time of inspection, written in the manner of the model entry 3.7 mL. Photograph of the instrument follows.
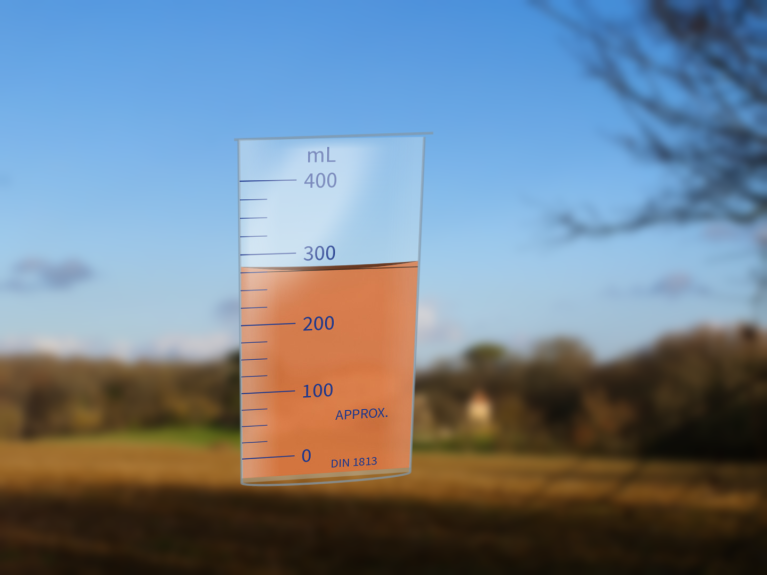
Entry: 275 mL
